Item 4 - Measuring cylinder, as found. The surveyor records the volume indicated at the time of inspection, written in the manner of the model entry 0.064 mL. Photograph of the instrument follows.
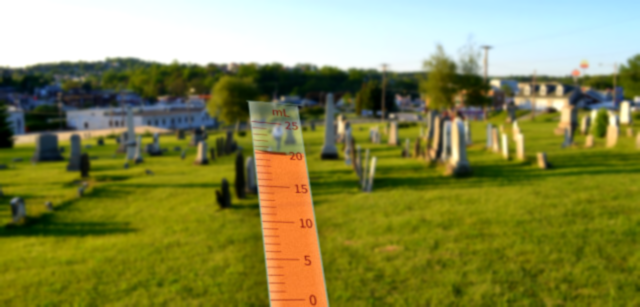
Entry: 20 mL
